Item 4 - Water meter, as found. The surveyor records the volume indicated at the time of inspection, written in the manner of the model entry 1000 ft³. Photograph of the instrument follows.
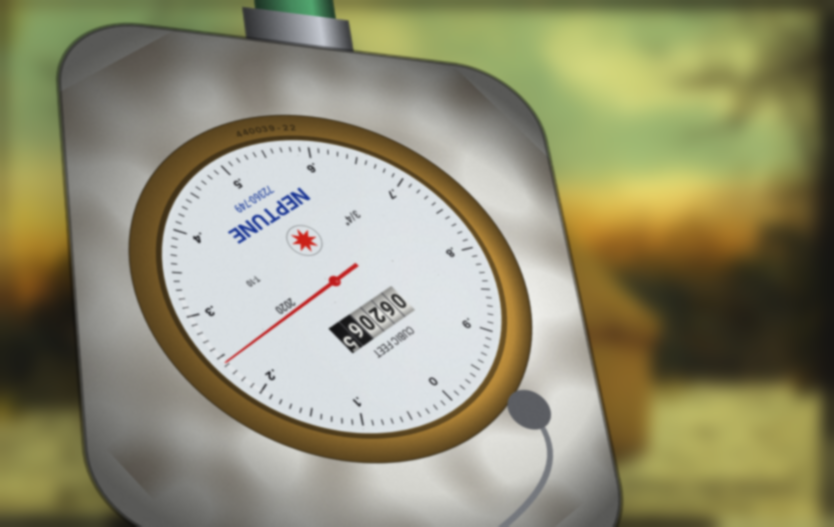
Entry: 62065.24 ft³
